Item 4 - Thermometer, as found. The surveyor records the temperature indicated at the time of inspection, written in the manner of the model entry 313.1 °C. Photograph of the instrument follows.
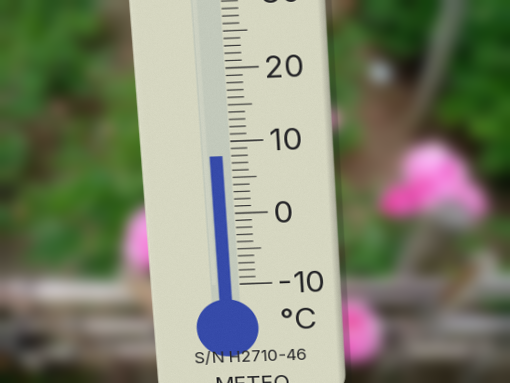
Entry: 8 °C
